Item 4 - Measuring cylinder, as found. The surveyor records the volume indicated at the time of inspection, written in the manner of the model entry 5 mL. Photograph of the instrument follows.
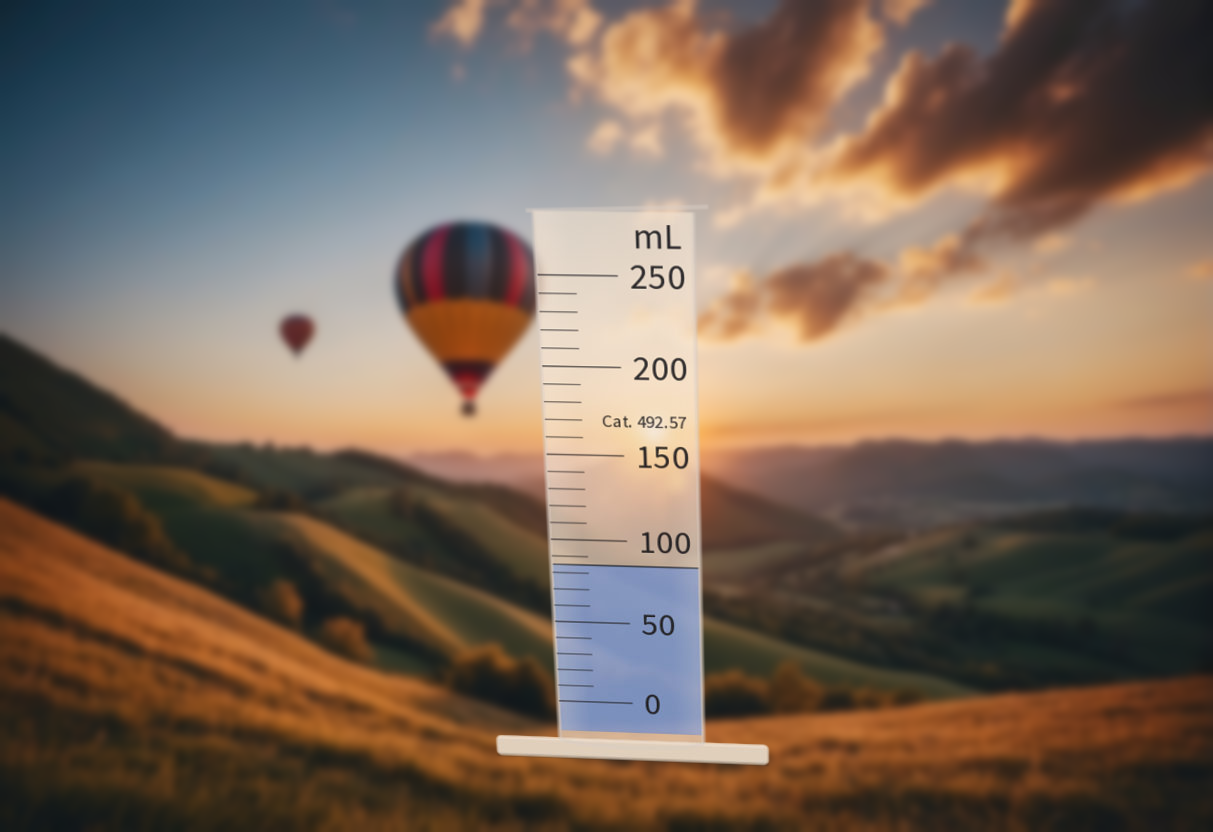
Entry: 85 mL
